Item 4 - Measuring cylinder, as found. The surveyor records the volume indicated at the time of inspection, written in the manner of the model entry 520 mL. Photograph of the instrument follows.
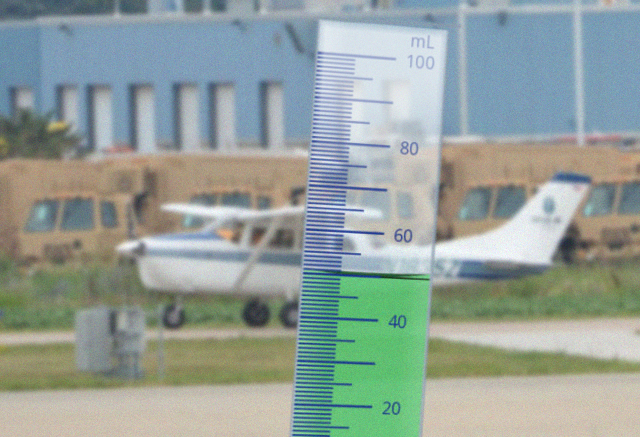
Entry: 50 mL
